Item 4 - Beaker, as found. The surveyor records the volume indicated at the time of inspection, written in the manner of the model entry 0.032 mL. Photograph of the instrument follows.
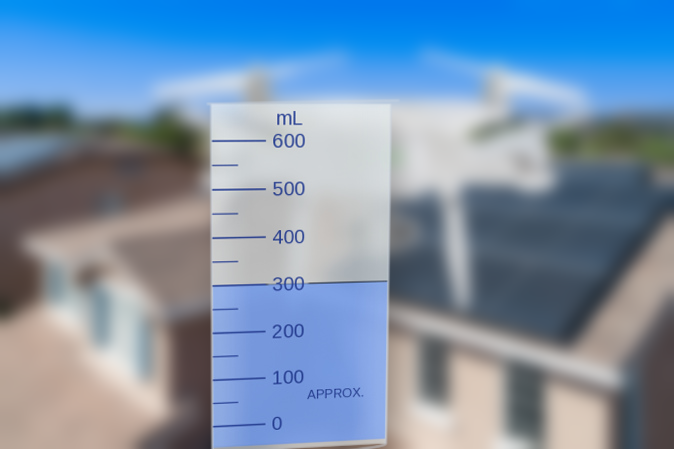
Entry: 300 mL
